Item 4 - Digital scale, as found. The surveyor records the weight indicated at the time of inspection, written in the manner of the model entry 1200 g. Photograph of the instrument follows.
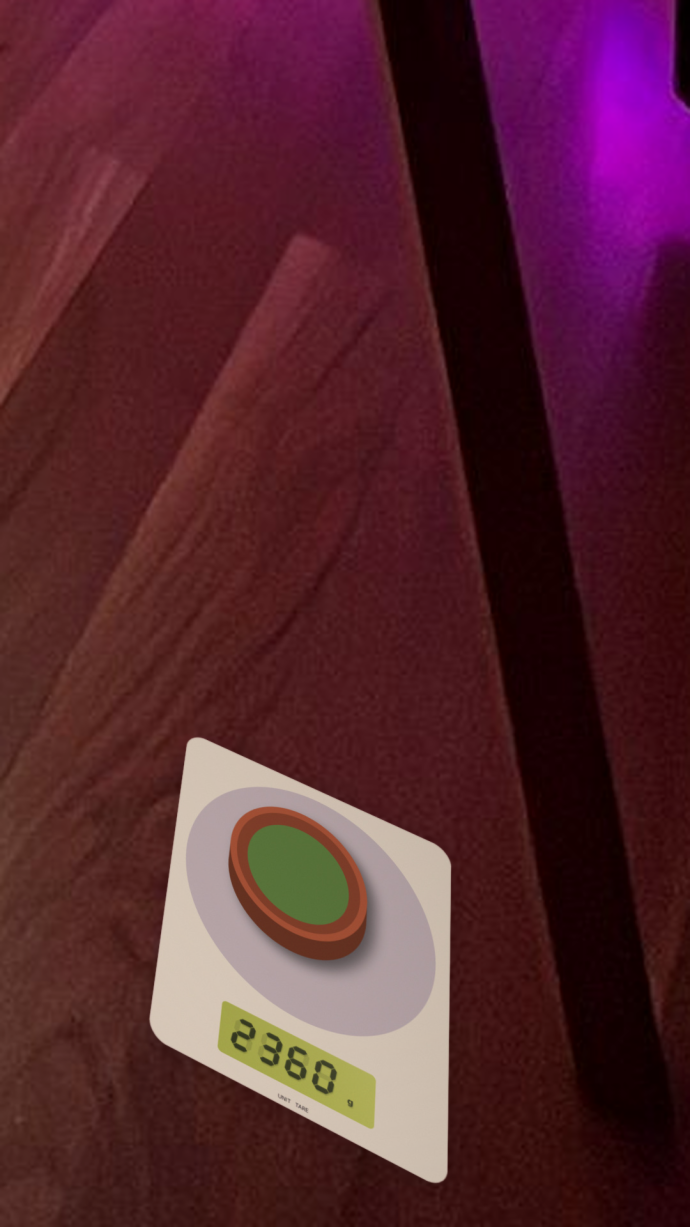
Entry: 2360 g
